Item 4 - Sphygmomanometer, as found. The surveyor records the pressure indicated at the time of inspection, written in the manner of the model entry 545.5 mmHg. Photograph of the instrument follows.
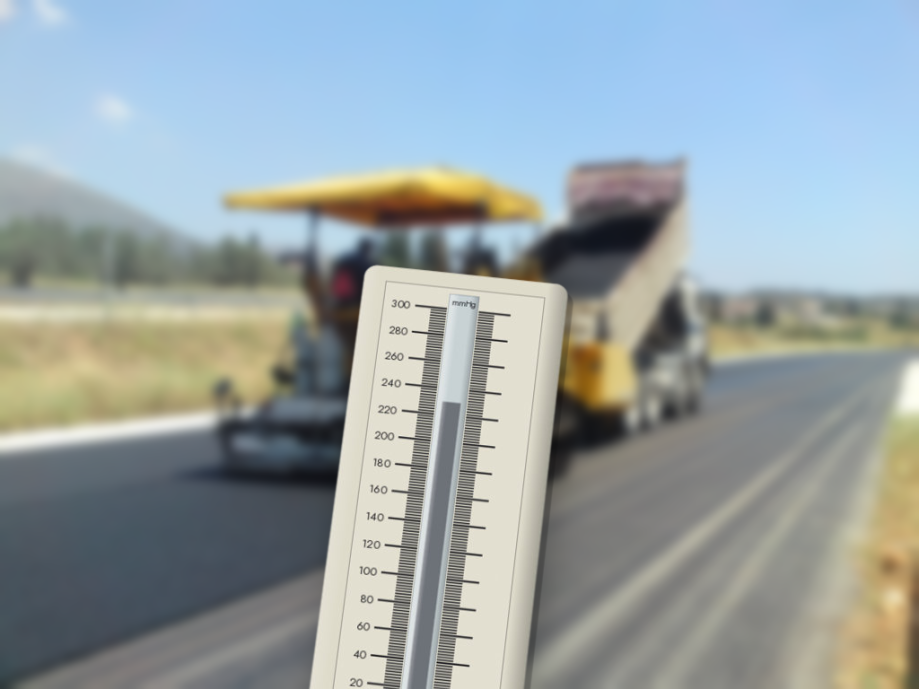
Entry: 230 mmHg
